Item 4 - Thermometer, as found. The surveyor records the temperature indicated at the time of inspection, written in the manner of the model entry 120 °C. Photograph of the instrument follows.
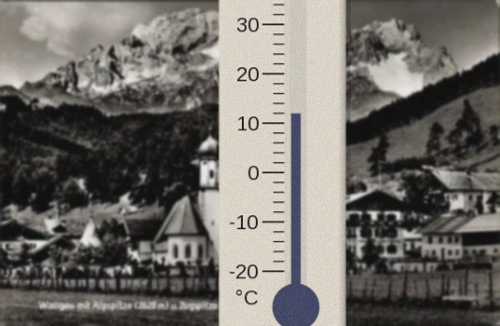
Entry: 12 °C
